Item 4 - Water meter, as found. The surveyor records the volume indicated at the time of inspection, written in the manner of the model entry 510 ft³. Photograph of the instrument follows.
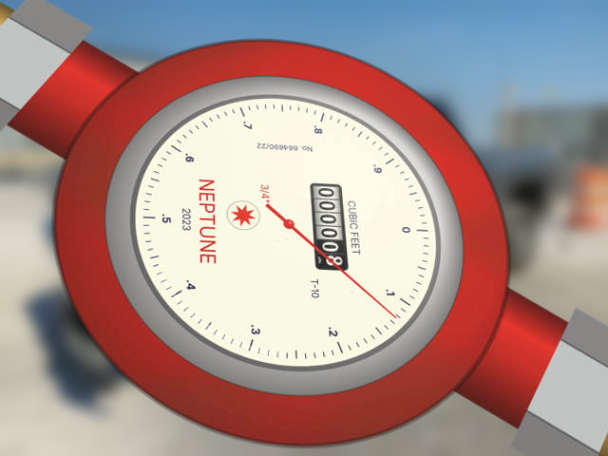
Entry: 8.12 ft³
